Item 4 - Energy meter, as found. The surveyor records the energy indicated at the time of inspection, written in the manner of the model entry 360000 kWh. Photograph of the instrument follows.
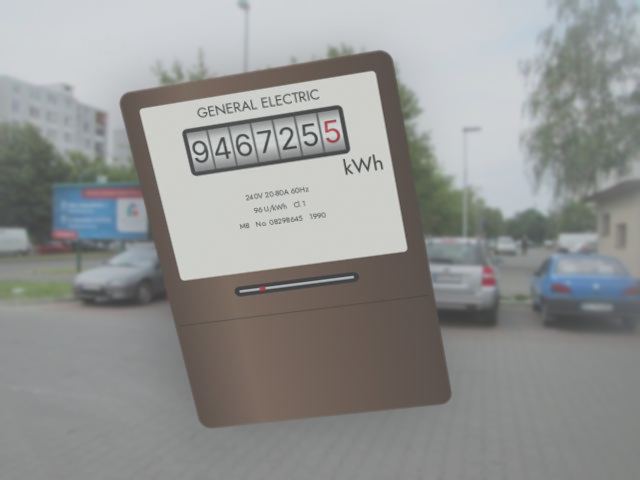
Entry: 946725.5 kWh
